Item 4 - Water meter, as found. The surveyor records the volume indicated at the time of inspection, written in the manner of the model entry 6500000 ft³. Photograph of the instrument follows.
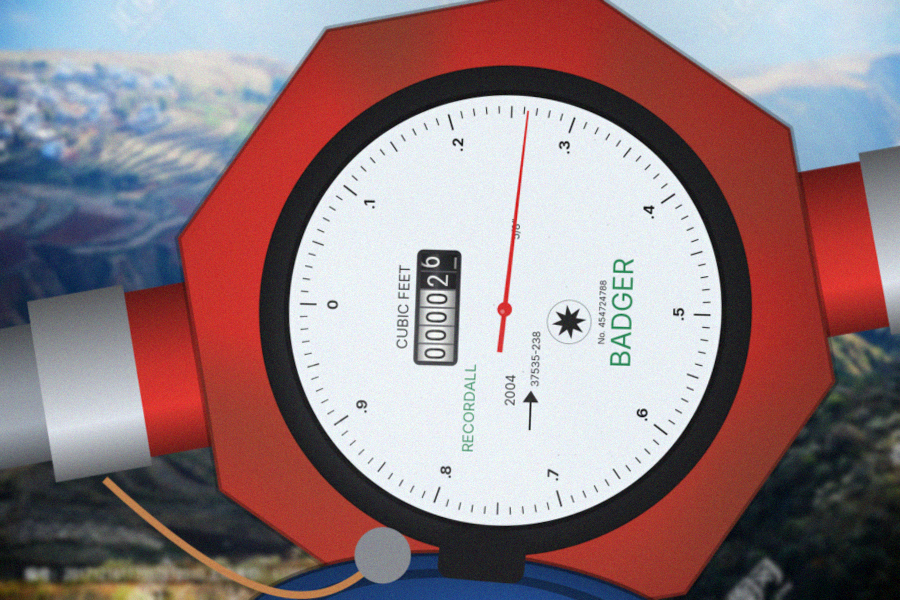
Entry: 26.26 ft³
